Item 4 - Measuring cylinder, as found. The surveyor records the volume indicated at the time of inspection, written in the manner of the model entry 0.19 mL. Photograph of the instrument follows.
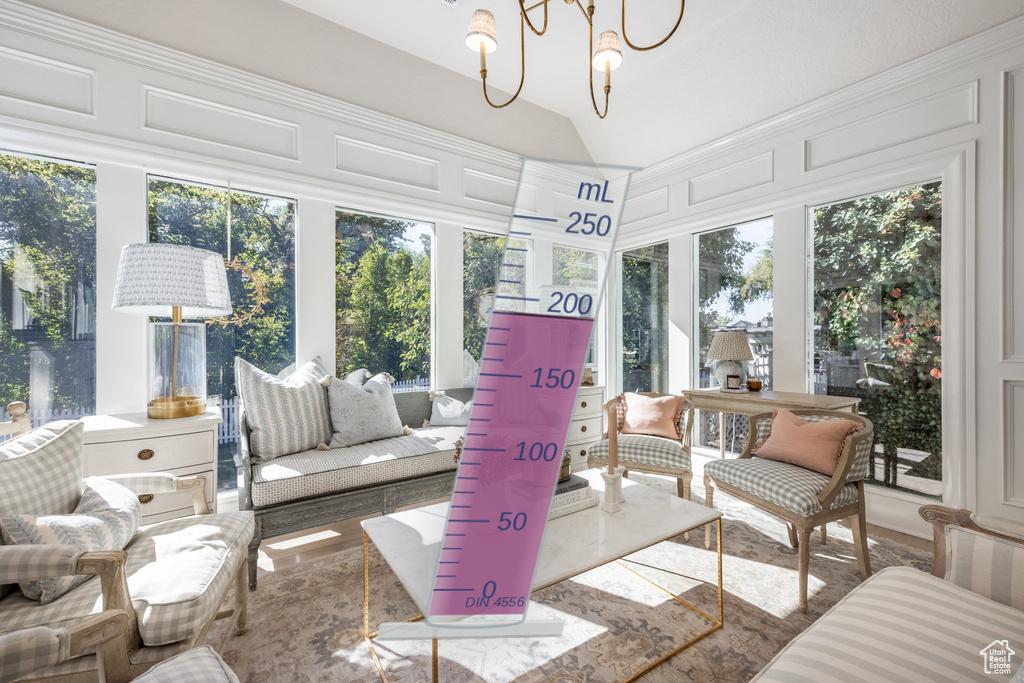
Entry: 190 mL
